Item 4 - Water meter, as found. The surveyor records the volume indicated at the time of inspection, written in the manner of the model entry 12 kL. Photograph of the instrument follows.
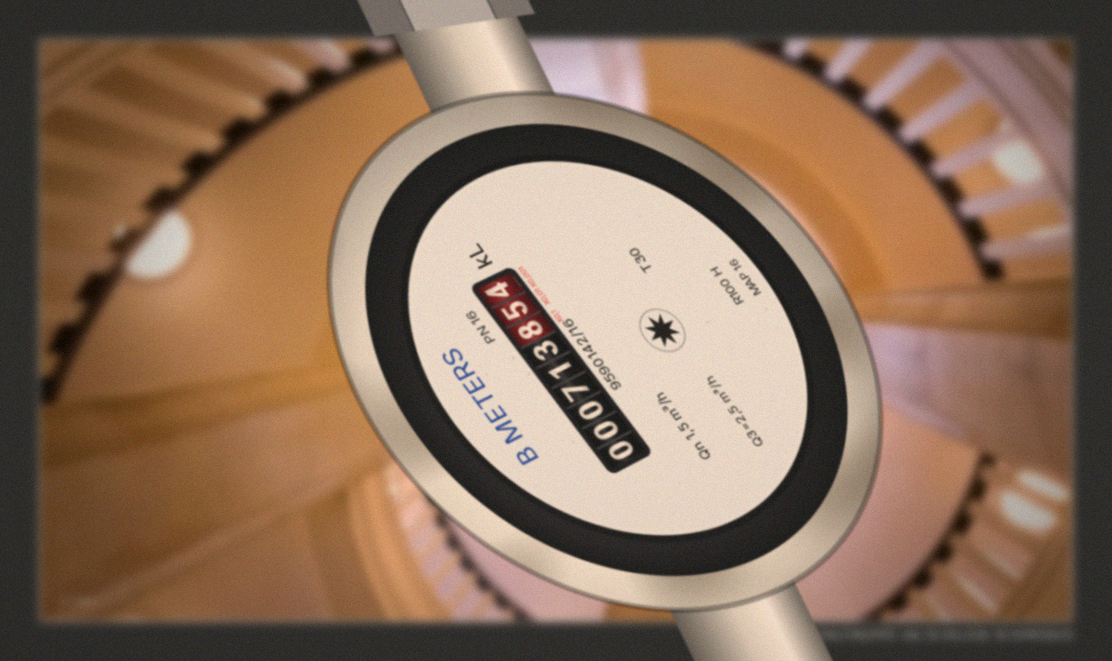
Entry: 713.854 kL
